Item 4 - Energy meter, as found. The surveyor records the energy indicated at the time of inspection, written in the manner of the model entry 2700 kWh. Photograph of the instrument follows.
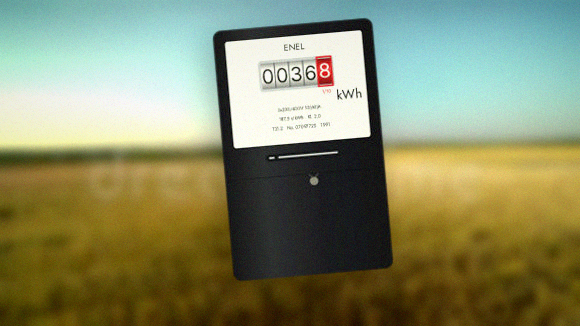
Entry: 36.8 kWh
